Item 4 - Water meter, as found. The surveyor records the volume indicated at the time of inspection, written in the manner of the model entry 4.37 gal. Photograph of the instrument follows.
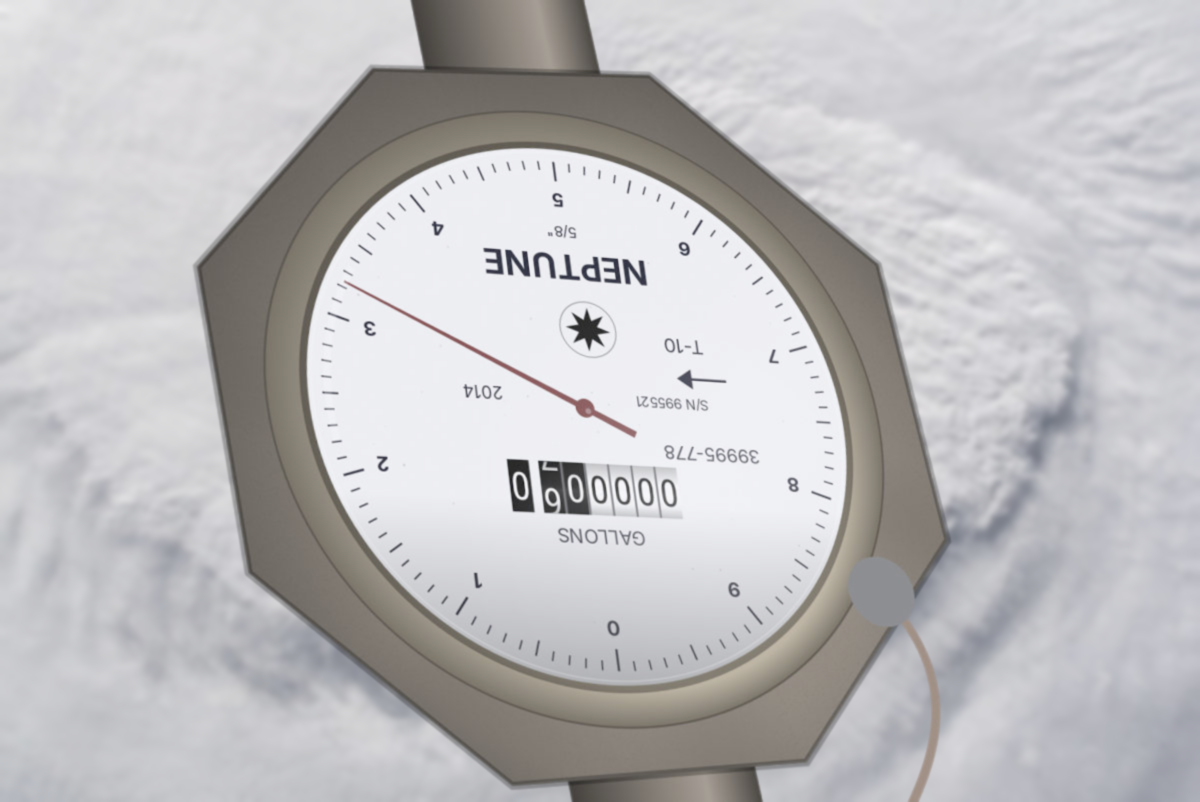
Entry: 63.2 gal
